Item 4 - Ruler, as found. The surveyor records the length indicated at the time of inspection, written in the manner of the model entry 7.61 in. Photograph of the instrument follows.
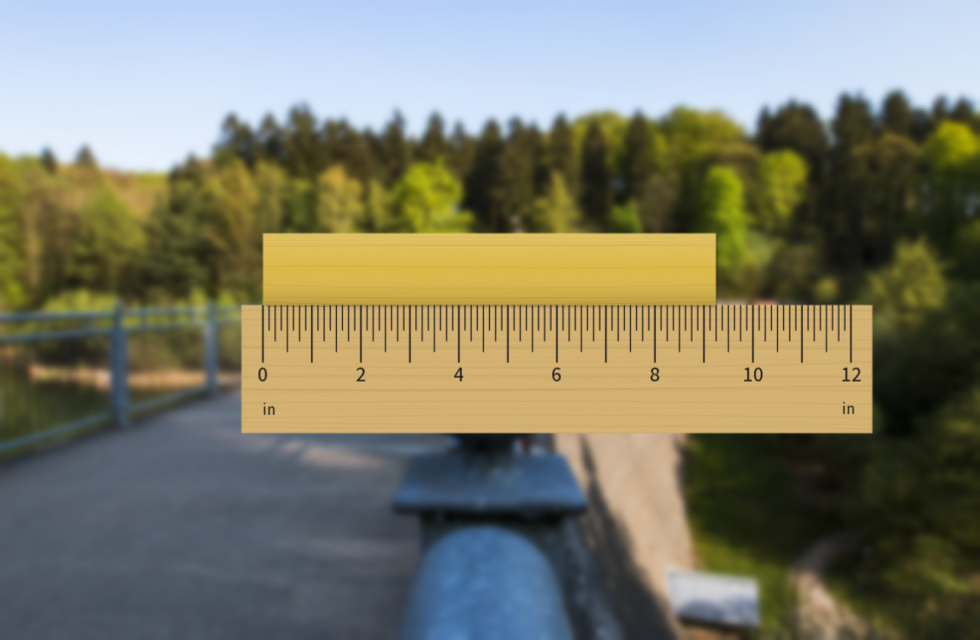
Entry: 9.25 in
